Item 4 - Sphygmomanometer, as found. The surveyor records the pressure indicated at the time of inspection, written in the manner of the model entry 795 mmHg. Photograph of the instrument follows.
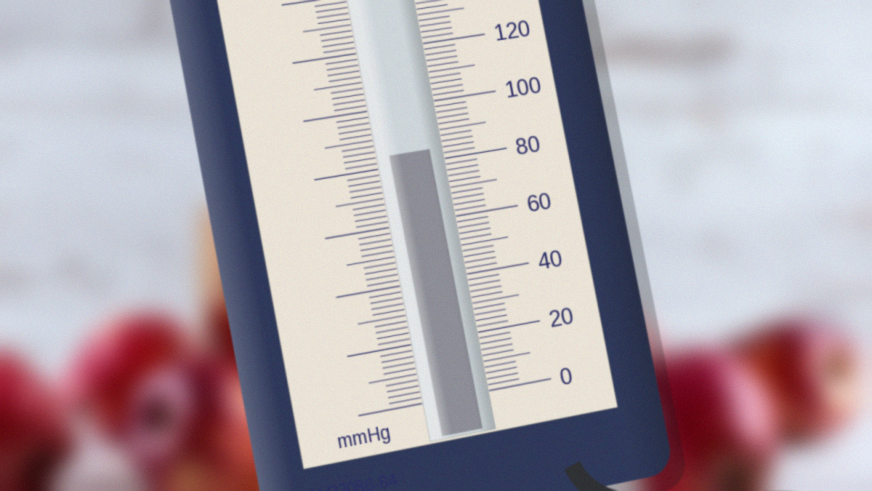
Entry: 84 mmHg
